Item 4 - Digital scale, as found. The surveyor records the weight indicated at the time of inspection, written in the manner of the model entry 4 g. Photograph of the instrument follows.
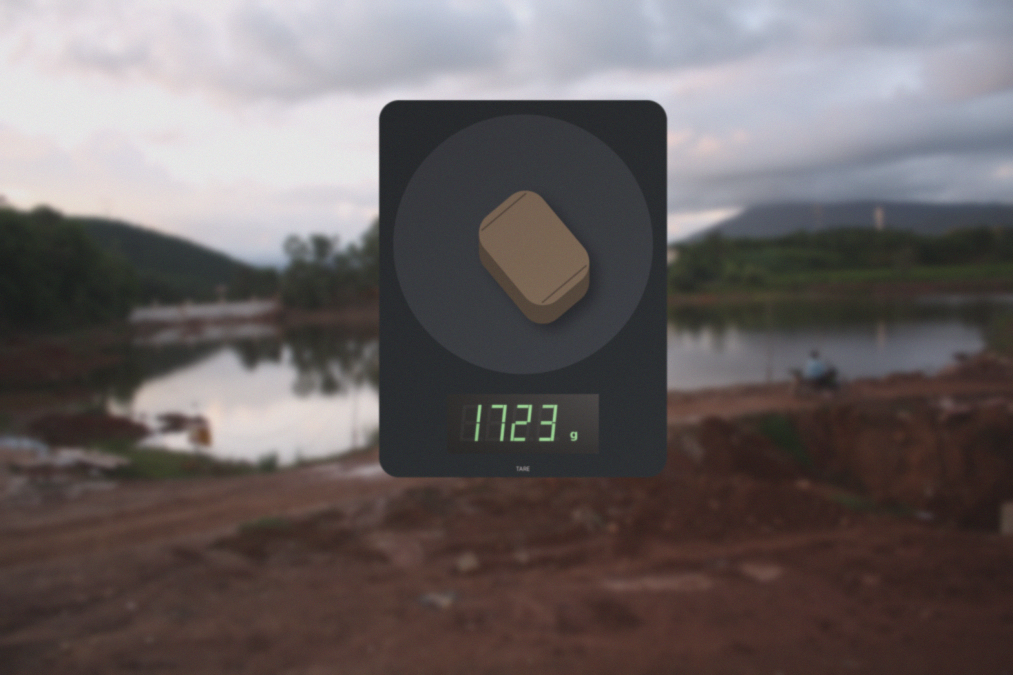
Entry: 1723 g
